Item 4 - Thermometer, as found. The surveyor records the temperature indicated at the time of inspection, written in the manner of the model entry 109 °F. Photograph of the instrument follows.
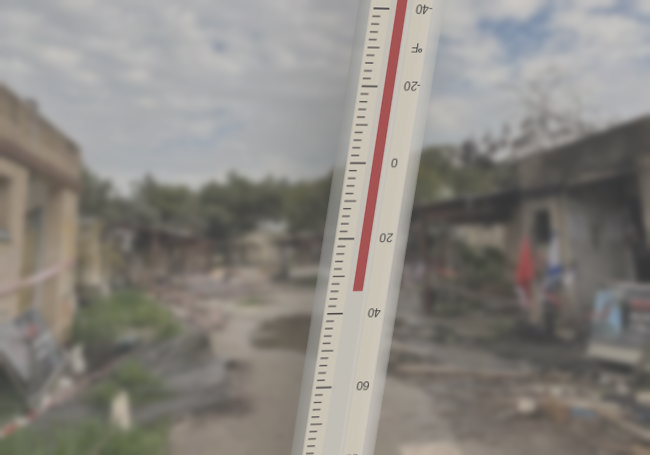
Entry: 34 °F
